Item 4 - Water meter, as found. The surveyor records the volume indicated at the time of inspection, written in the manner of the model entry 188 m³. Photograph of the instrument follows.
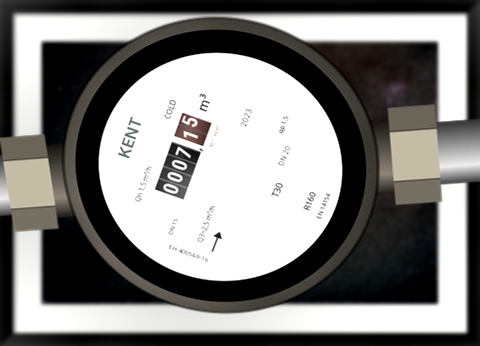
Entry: 7.15 m³
